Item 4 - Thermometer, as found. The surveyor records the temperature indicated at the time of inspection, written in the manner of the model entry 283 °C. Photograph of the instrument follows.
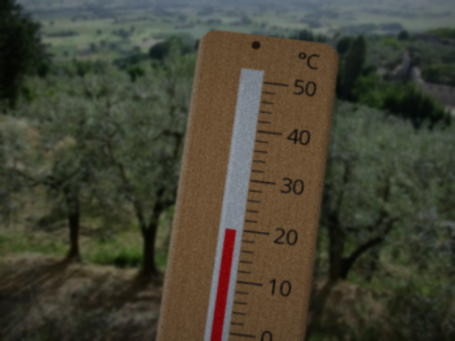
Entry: 20 °C
